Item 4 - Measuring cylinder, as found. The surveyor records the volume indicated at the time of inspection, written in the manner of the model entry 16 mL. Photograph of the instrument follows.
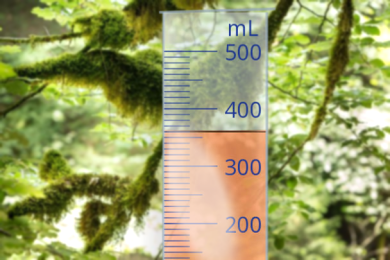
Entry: 360 mL
